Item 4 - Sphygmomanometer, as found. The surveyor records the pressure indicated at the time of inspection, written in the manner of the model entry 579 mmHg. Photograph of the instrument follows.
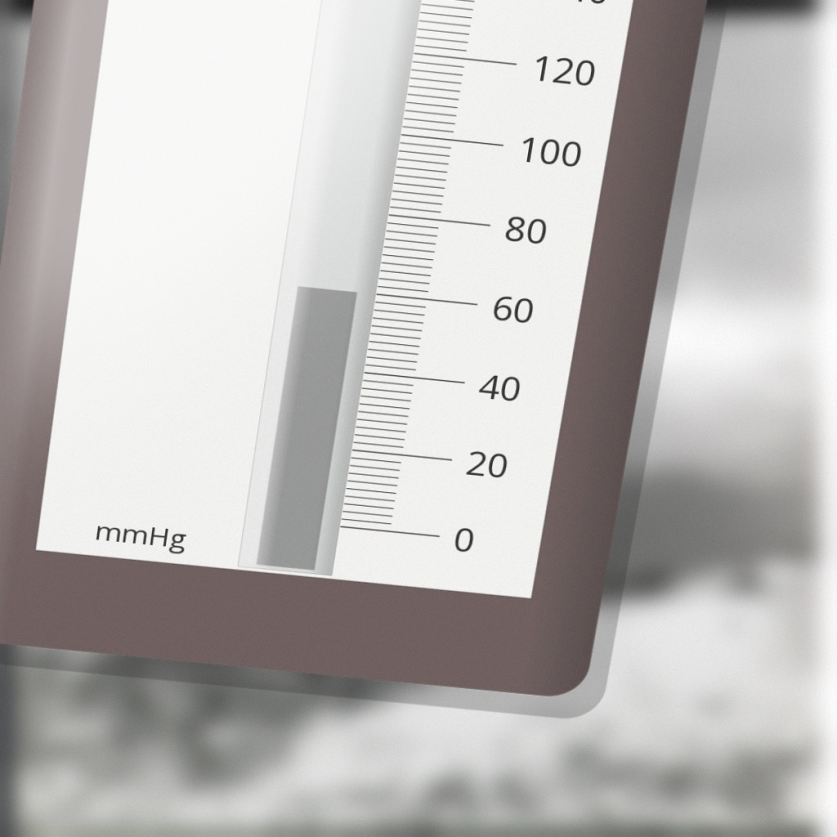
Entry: 60 mmHg
